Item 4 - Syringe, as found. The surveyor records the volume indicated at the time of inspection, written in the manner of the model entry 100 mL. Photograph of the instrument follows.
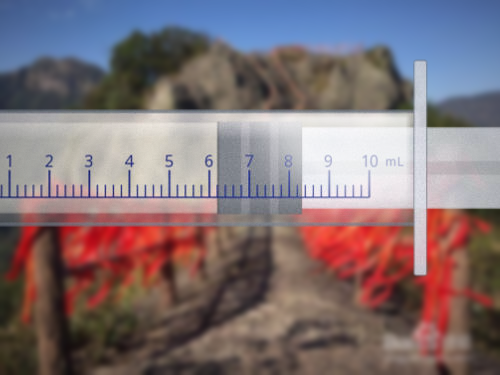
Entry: 6.2 mL
